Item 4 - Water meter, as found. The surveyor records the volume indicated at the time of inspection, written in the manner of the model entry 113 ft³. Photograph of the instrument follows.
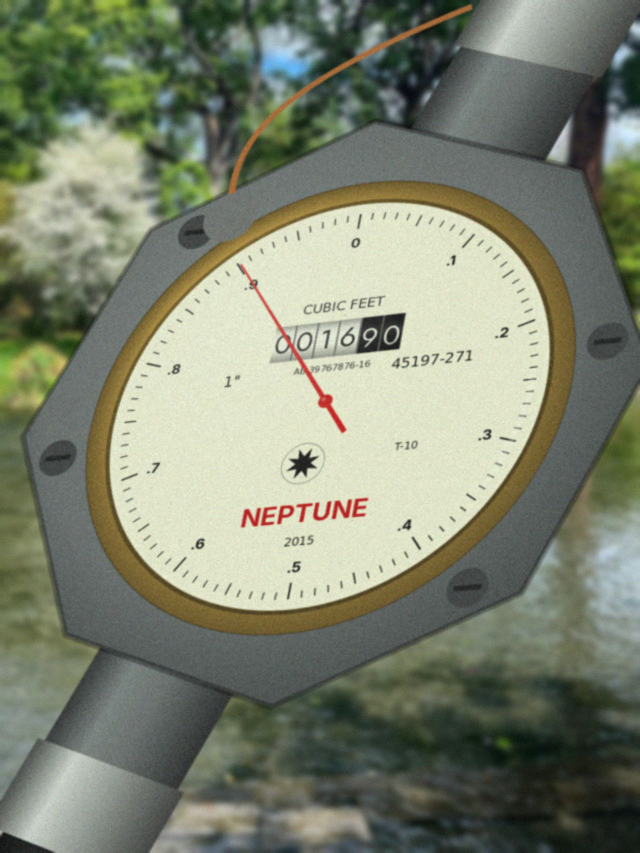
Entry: 1689.90 ft³
